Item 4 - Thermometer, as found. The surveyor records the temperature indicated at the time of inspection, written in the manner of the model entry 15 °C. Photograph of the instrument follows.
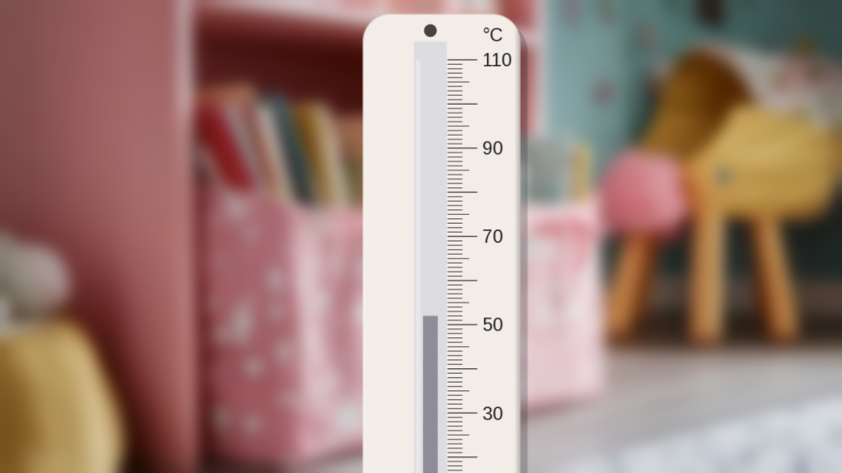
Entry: 52 °C
